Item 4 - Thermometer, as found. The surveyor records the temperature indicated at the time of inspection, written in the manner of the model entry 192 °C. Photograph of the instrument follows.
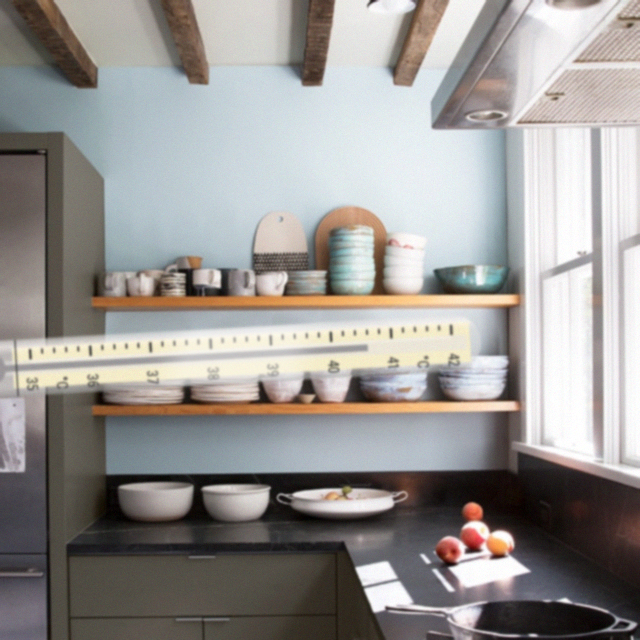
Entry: 40.6 °C
